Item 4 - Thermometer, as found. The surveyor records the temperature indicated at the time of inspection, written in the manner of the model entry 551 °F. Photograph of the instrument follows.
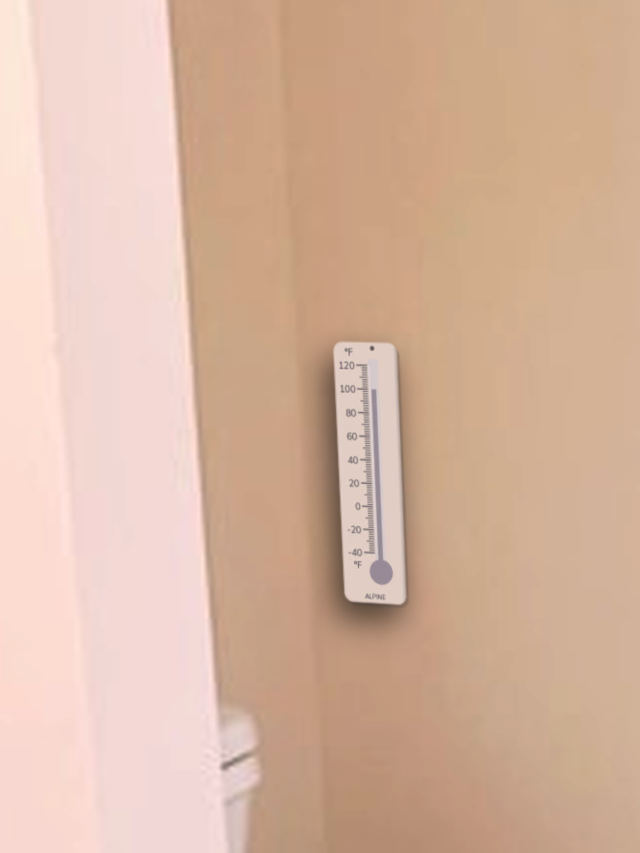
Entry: 100 °F
